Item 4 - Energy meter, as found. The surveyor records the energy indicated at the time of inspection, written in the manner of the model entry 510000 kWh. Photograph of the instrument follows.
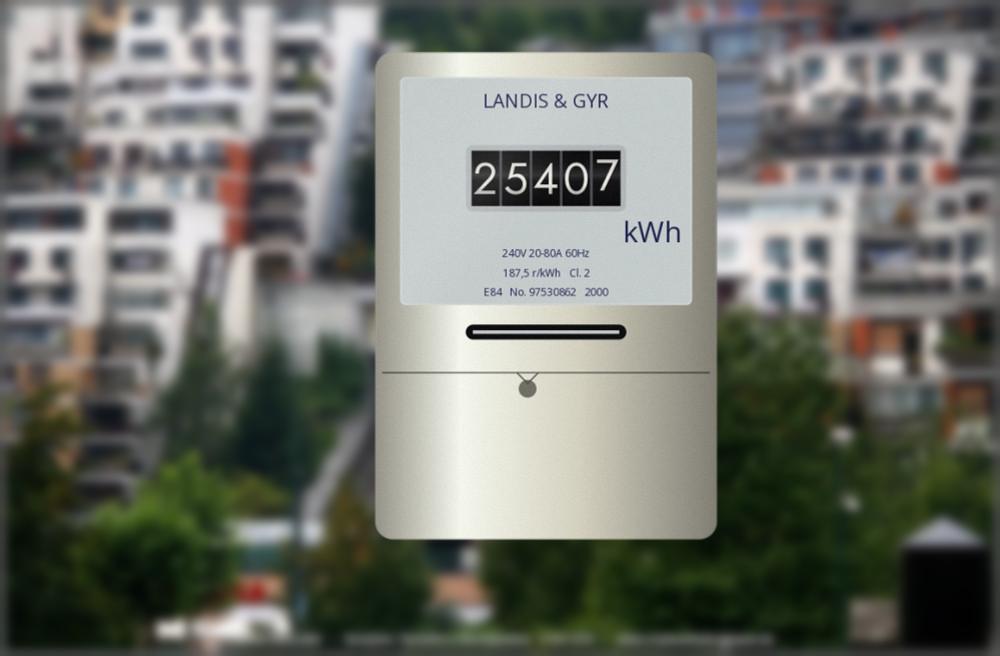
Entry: 25407 kWh
